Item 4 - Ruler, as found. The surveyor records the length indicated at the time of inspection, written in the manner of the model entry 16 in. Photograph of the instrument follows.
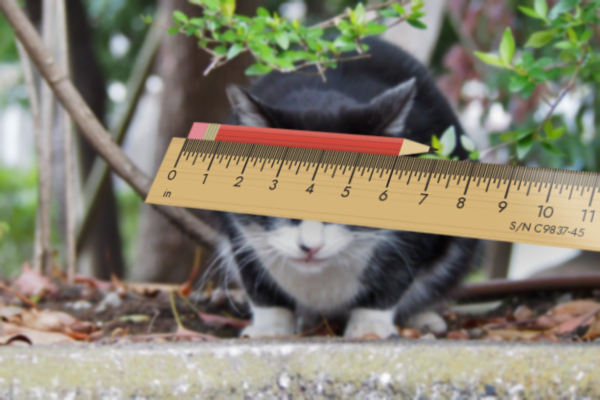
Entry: 7 in
